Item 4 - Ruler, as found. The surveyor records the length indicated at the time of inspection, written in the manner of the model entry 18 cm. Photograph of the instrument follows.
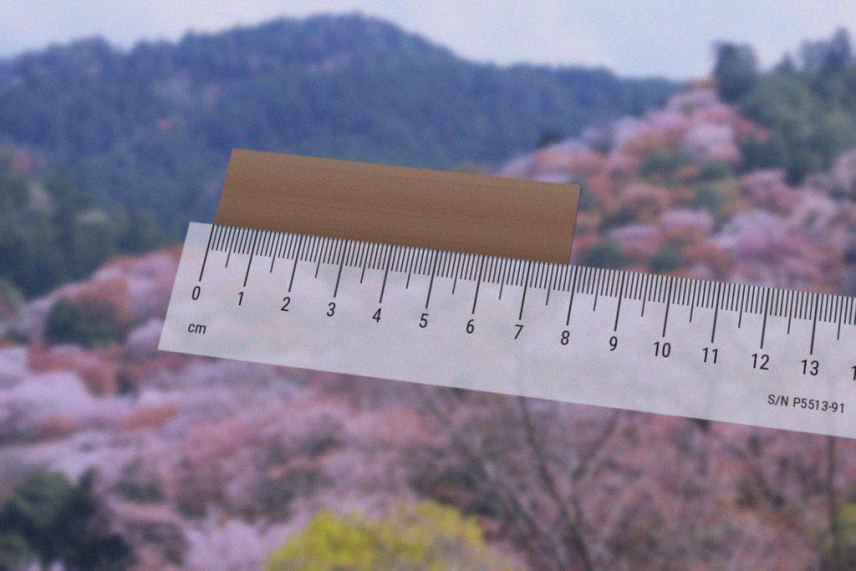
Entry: 7.8 cm
